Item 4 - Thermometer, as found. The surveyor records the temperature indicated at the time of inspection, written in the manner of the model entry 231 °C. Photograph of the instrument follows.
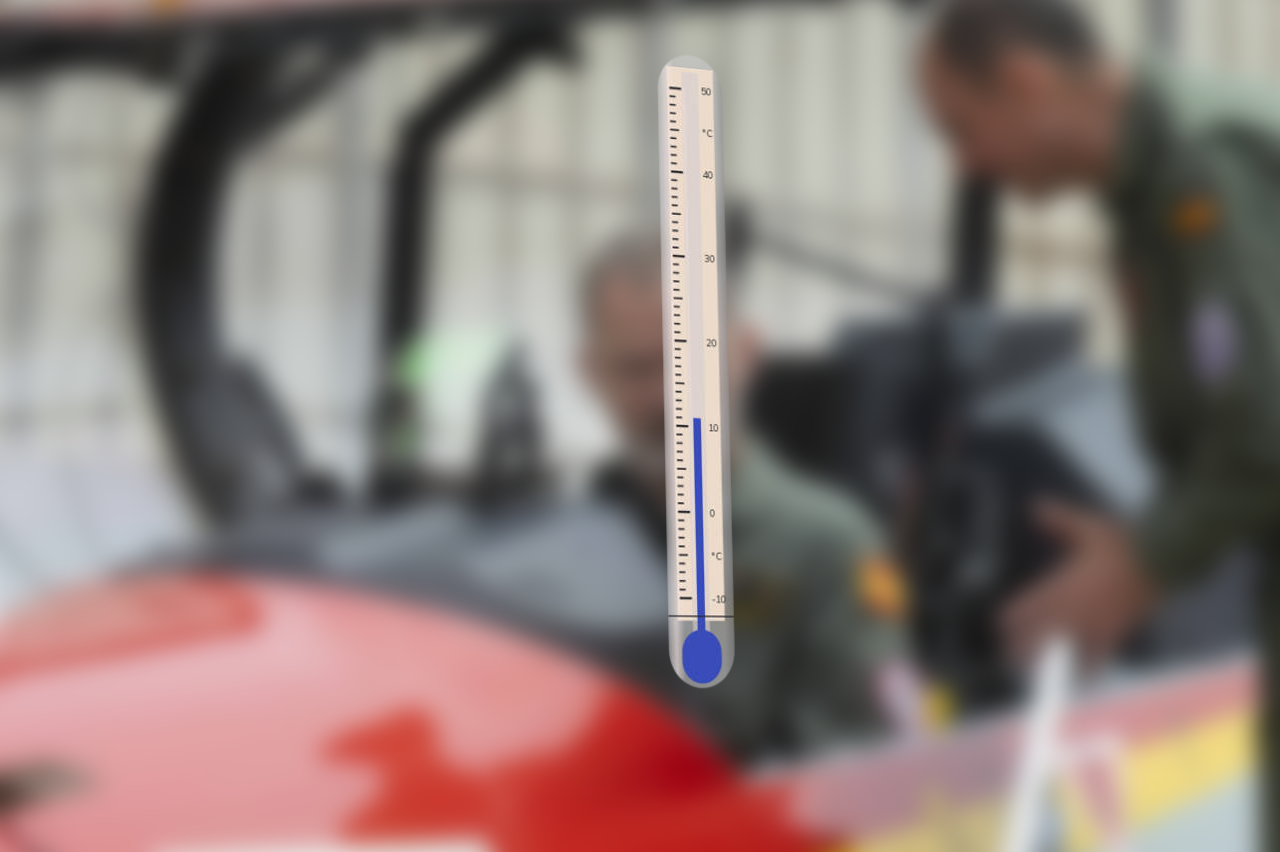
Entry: 11 °C
